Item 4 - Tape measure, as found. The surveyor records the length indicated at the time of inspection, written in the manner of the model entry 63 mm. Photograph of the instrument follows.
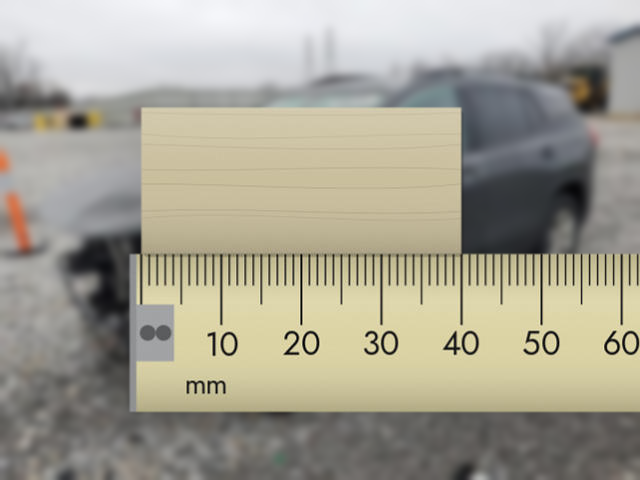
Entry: 40 mm
